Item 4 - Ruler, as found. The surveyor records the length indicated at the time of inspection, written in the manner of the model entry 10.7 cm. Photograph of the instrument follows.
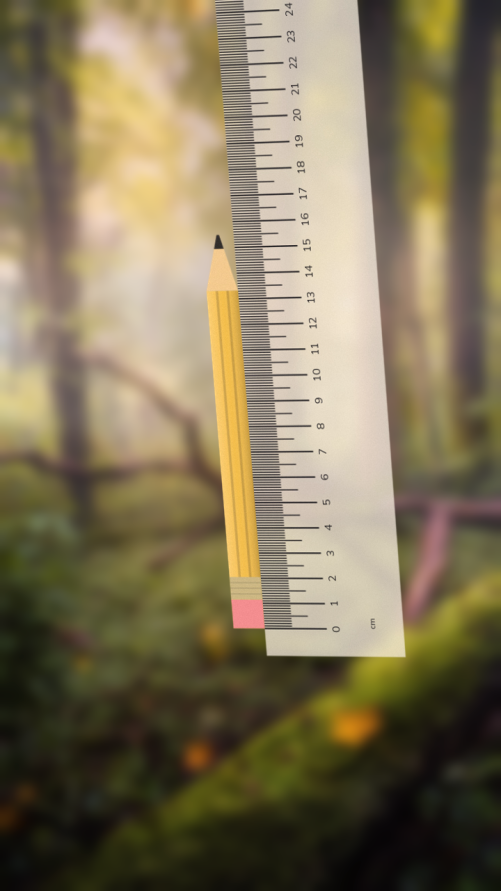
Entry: 15.5 cm
